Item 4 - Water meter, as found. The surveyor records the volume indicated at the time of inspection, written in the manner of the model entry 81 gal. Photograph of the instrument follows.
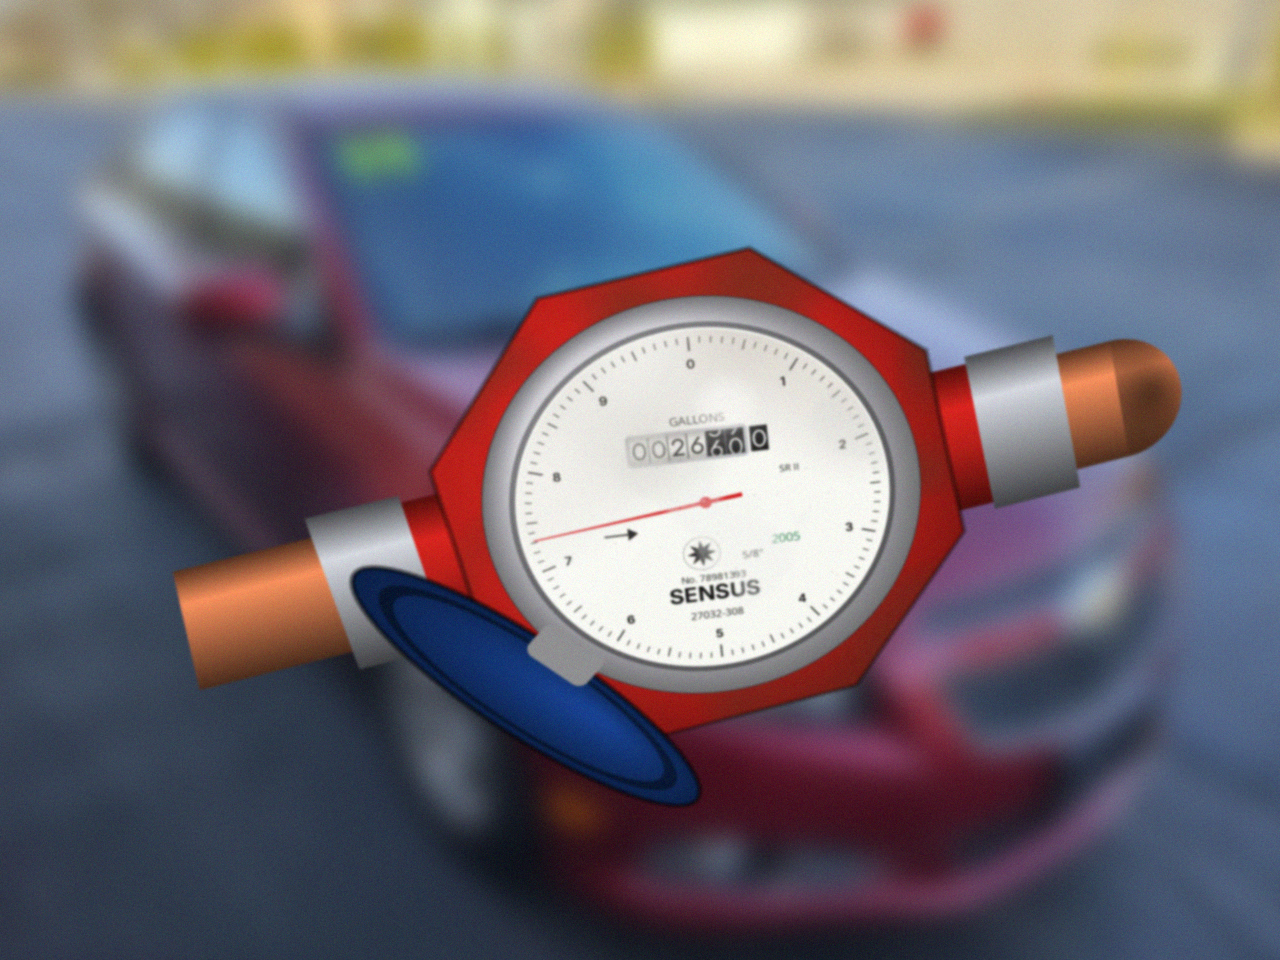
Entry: 26597.3 gal
